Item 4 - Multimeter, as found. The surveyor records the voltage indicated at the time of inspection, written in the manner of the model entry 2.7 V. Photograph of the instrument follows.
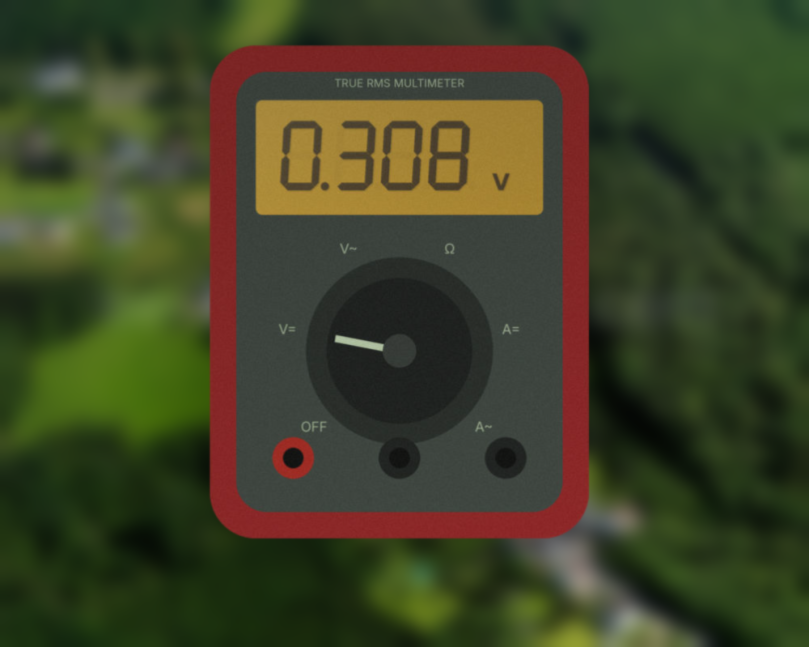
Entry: 0.308 V
